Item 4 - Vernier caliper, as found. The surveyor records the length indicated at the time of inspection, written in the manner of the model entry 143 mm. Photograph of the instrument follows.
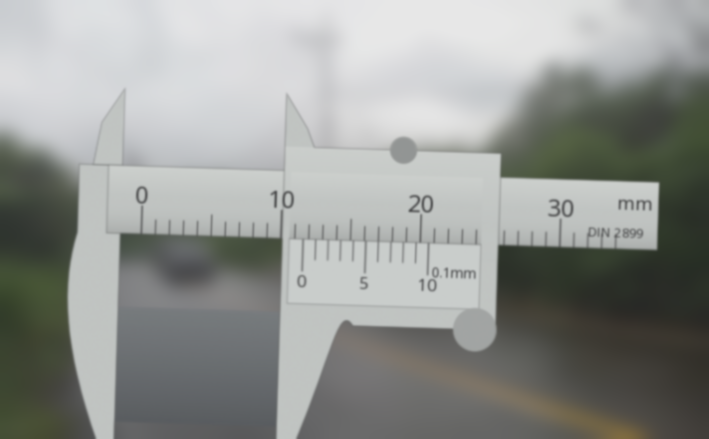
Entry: 11.6 mm
